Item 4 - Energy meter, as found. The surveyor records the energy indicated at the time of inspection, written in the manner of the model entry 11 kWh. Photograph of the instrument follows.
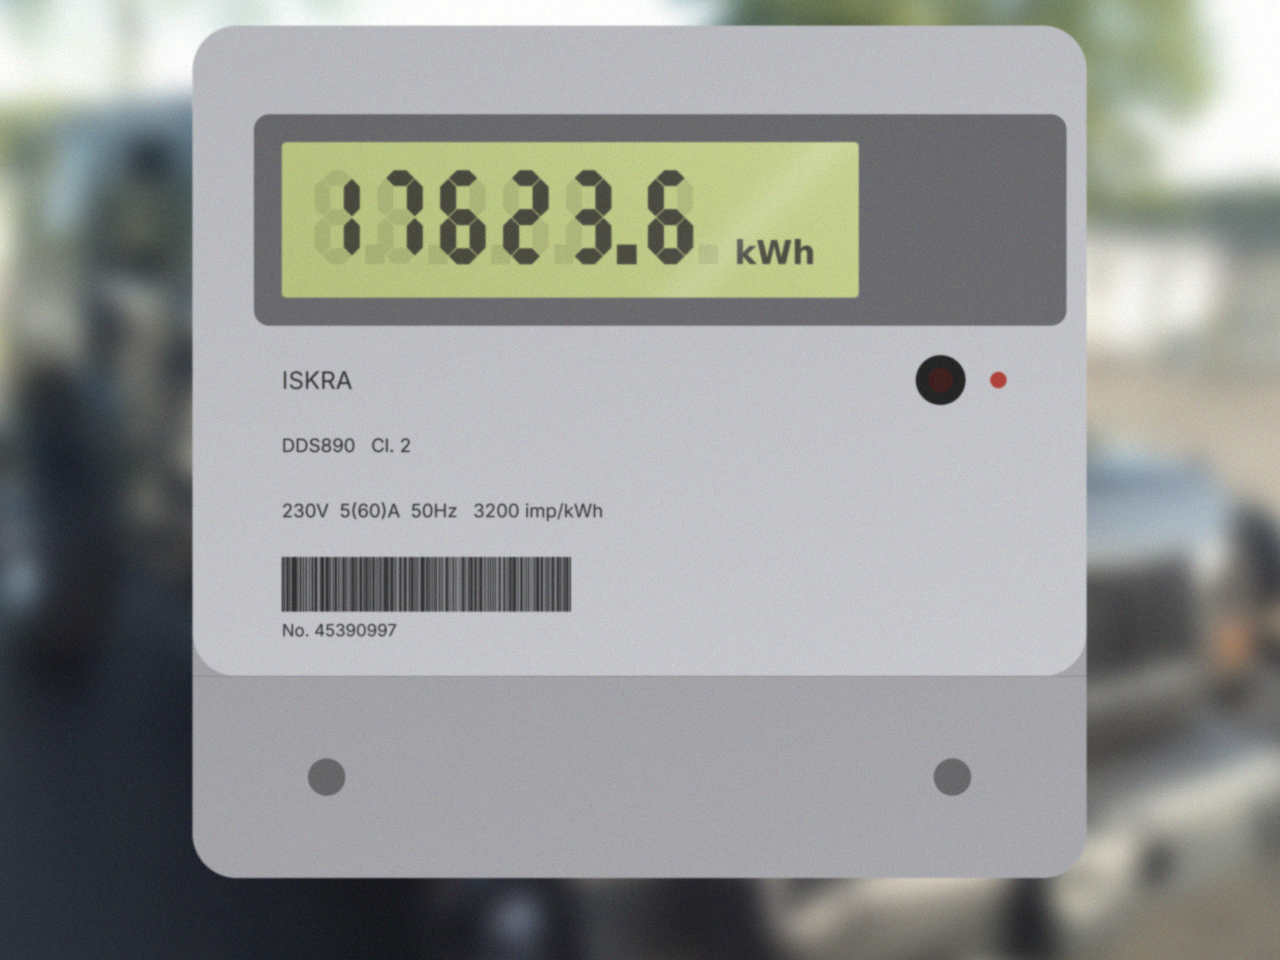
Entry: 17623.6 kWh
